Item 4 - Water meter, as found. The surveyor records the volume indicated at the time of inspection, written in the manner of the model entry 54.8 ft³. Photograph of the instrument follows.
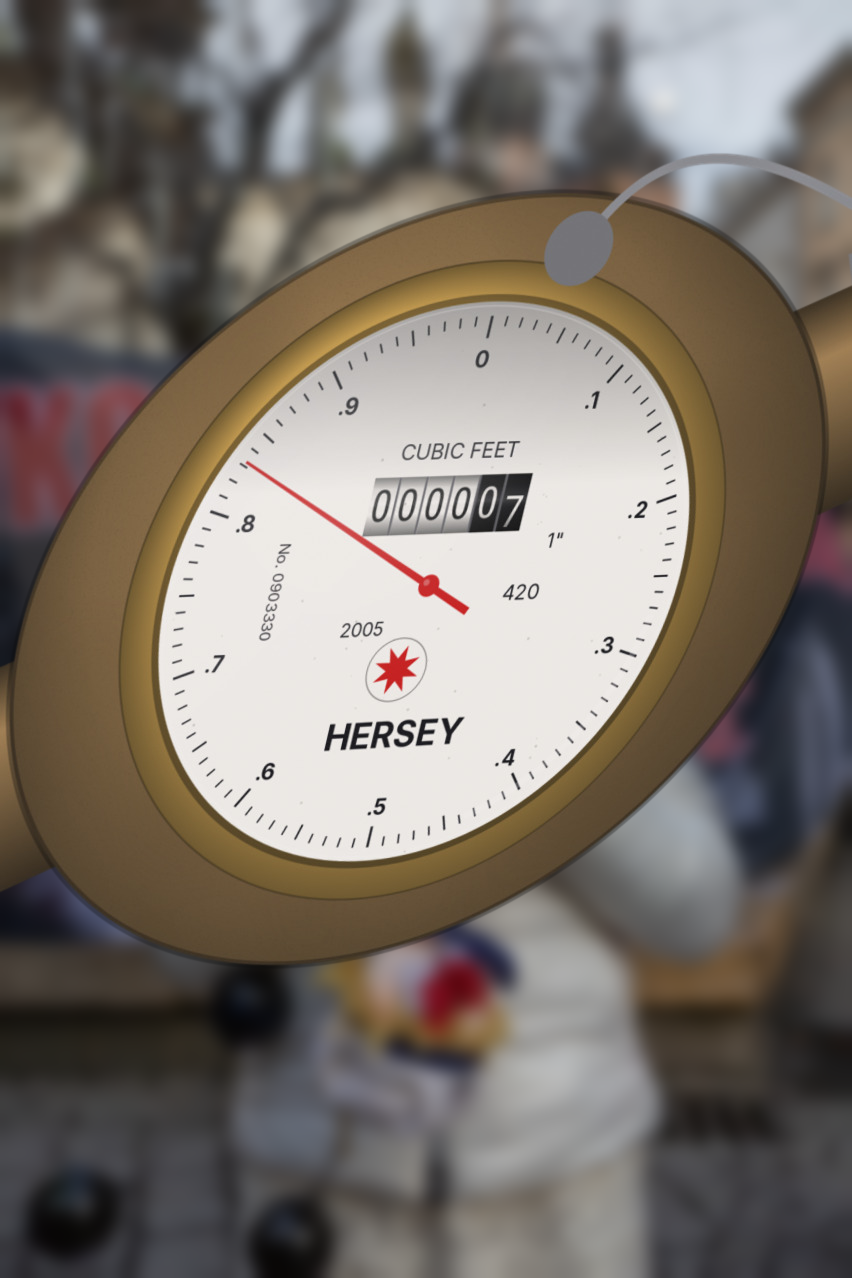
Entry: 6.83 ft³
